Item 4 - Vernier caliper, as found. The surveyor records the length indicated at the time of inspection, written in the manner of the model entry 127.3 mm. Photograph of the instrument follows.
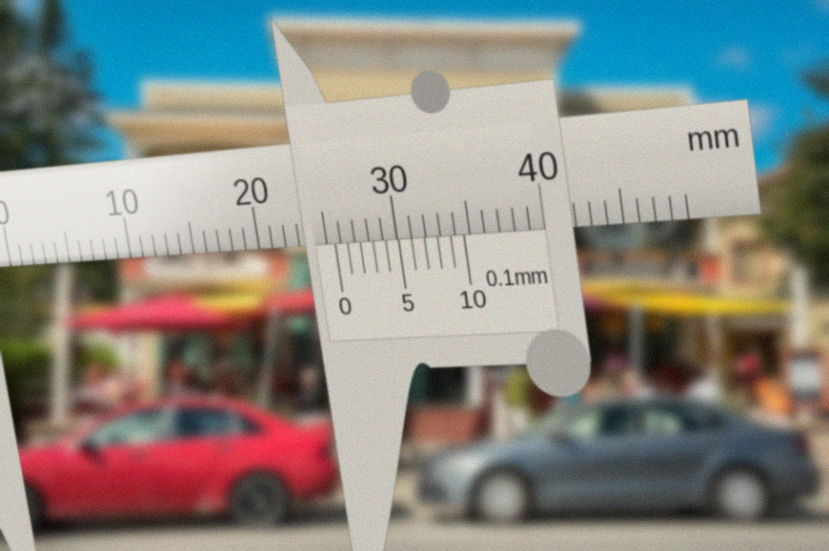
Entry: 25.6 mm
